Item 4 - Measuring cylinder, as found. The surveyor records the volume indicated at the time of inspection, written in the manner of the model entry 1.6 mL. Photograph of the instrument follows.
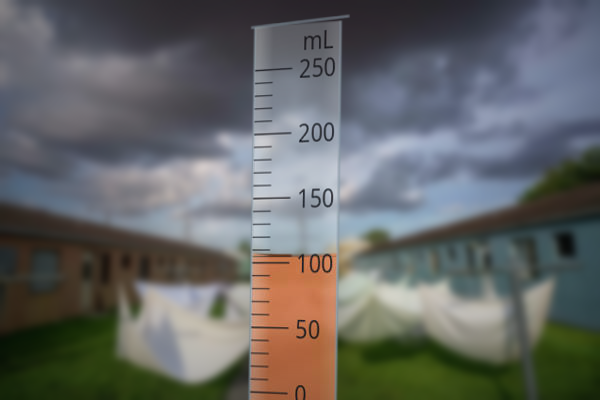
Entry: 105 mL
